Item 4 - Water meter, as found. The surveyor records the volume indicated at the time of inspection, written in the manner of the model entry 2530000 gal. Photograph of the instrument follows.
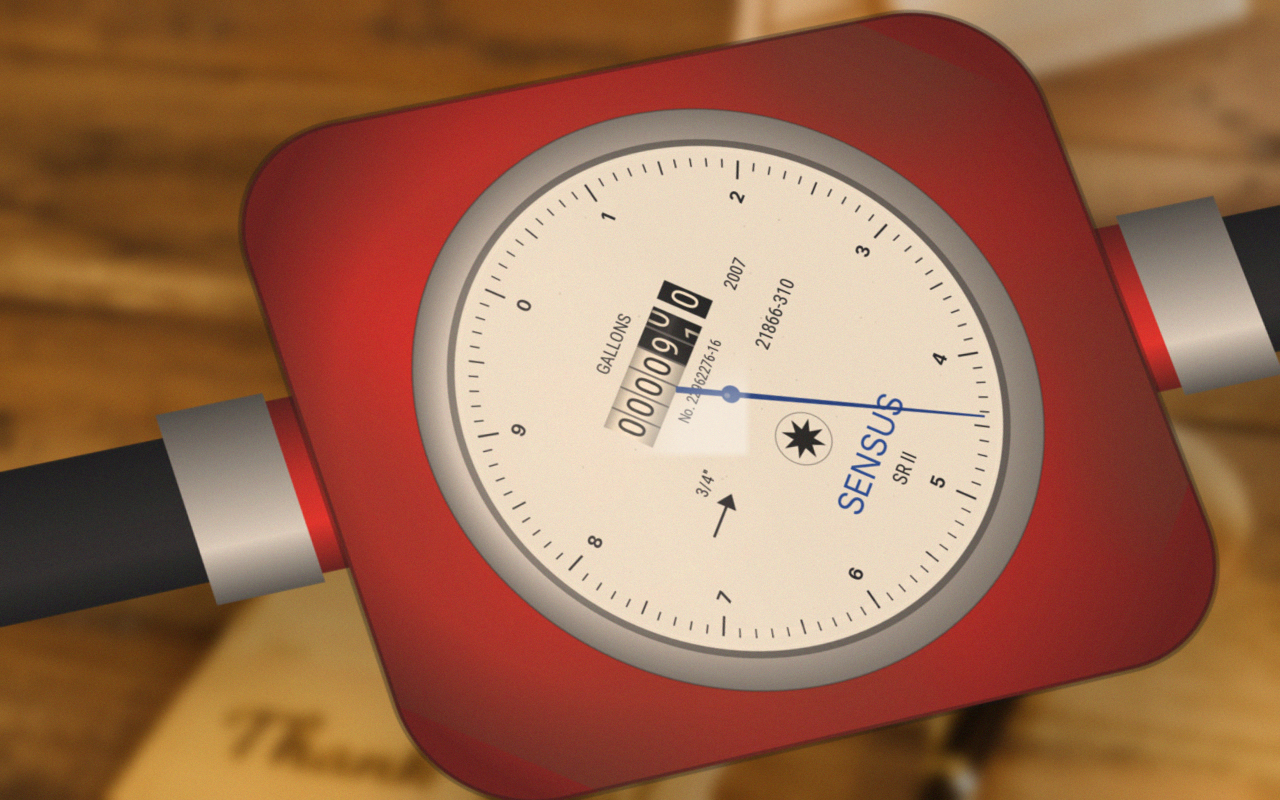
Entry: 904.4 gal
